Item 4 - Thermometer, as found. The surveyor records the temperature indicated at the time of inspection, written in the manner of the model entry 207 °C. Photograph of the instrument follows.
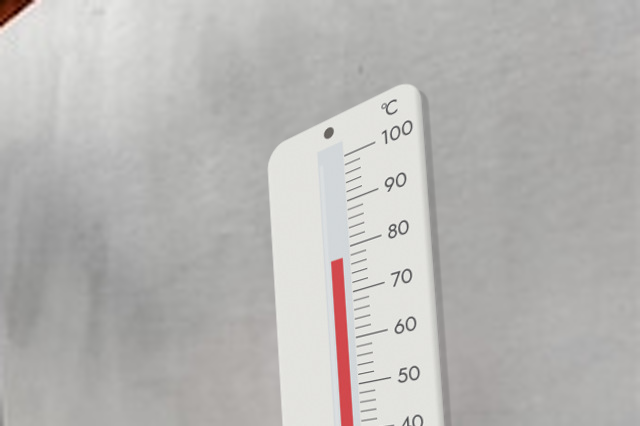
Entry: 78 °C
